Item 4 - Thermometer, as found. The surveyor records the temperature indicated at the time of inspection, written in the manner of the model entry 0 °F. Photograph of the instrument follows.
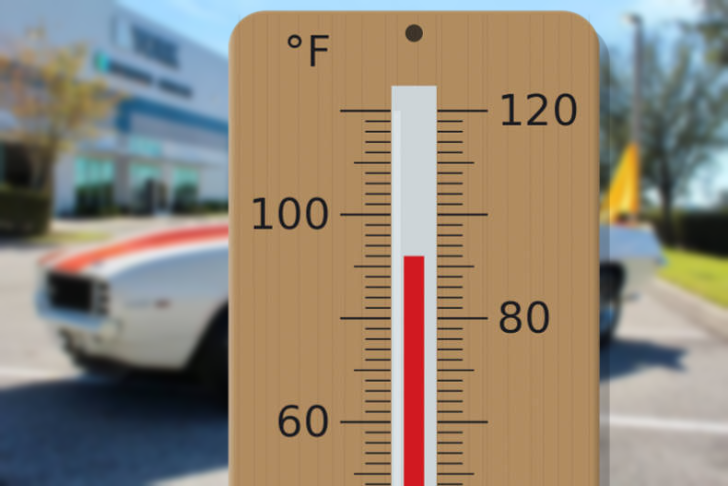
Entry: 92 °F
